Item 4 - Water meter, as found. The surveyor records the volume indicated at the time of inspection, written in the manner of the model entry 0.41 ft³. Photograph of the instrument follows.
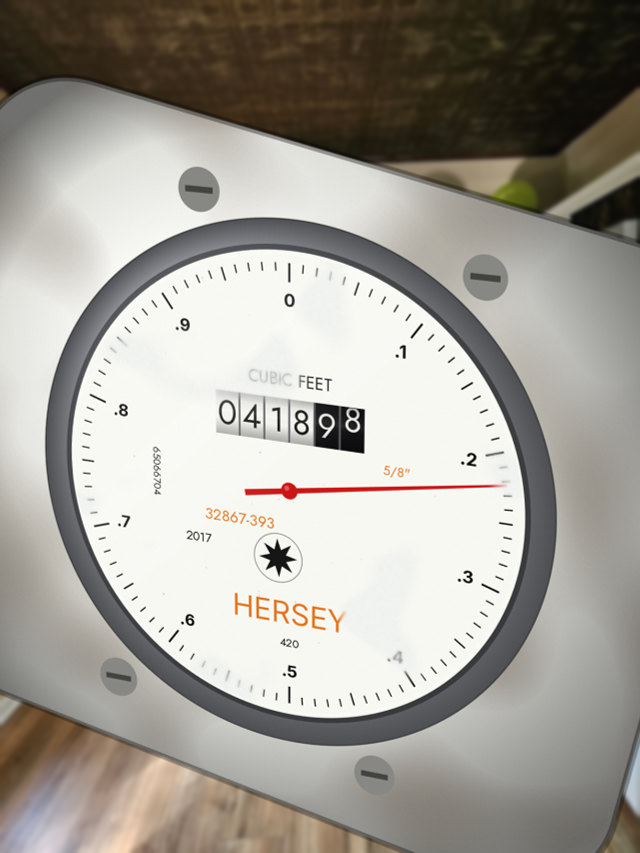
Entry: 41898.22 ft³
